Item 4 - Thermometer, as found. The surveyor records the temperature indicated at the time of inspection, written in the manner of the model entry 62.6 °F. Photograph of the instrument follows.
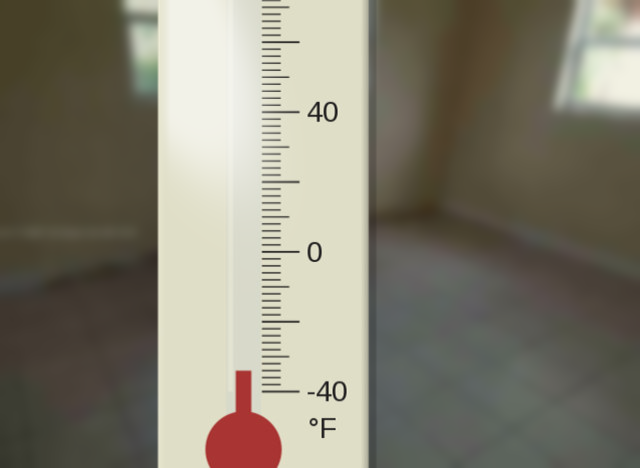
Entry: -34 °F
